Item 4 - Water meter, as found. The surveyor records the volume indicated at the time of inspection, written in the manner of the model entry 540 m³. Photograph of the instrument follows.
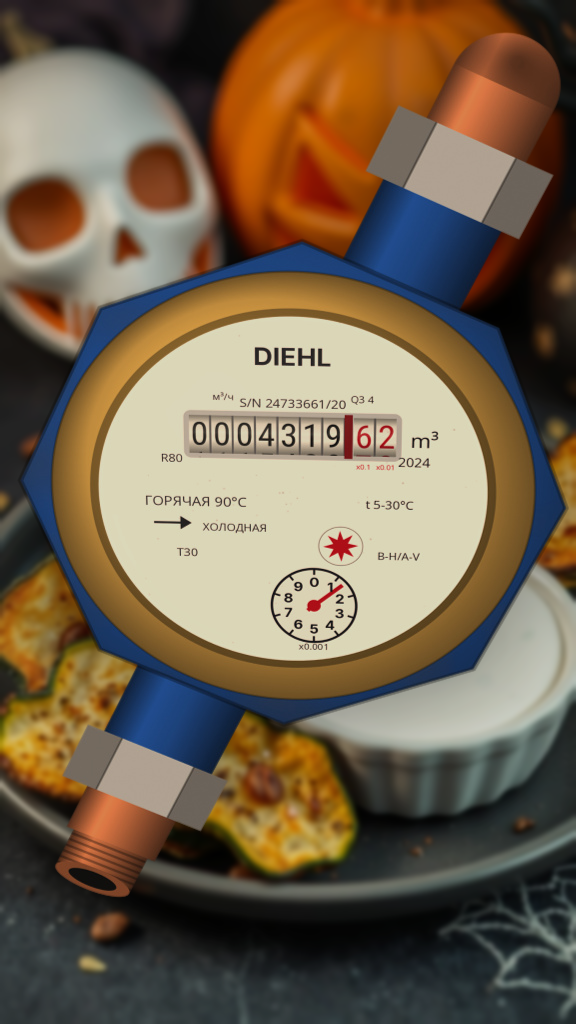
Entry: 4319.621 m³
